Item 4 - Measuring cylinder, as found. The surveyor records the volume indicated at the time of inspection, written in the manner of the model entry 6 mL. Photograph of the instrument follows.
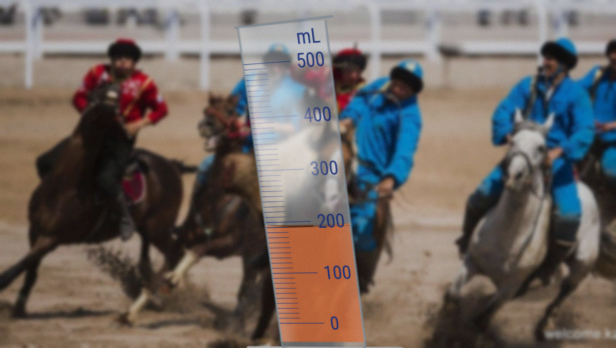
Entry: 190 mL
